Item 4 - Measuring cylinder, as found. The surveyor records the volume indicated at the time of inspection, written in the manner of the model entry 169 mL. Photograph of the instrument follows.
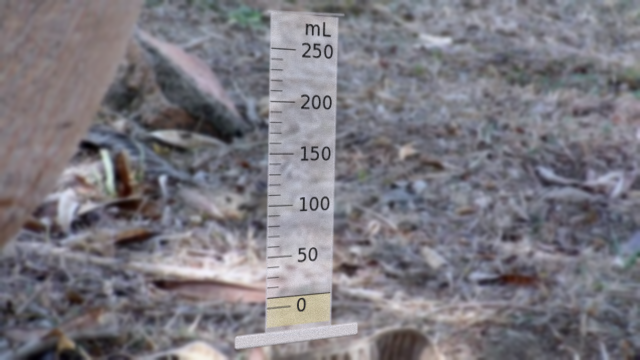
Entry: 10 mL
